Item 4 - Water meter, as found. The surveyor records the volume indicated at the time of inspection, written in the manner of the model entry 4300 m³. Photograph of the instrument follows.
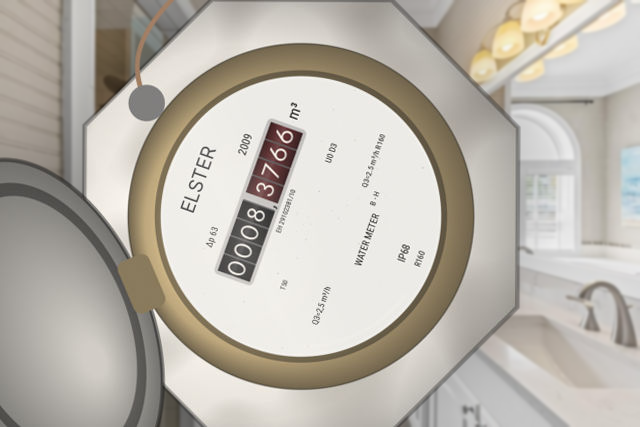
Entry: 8.3766 m³
